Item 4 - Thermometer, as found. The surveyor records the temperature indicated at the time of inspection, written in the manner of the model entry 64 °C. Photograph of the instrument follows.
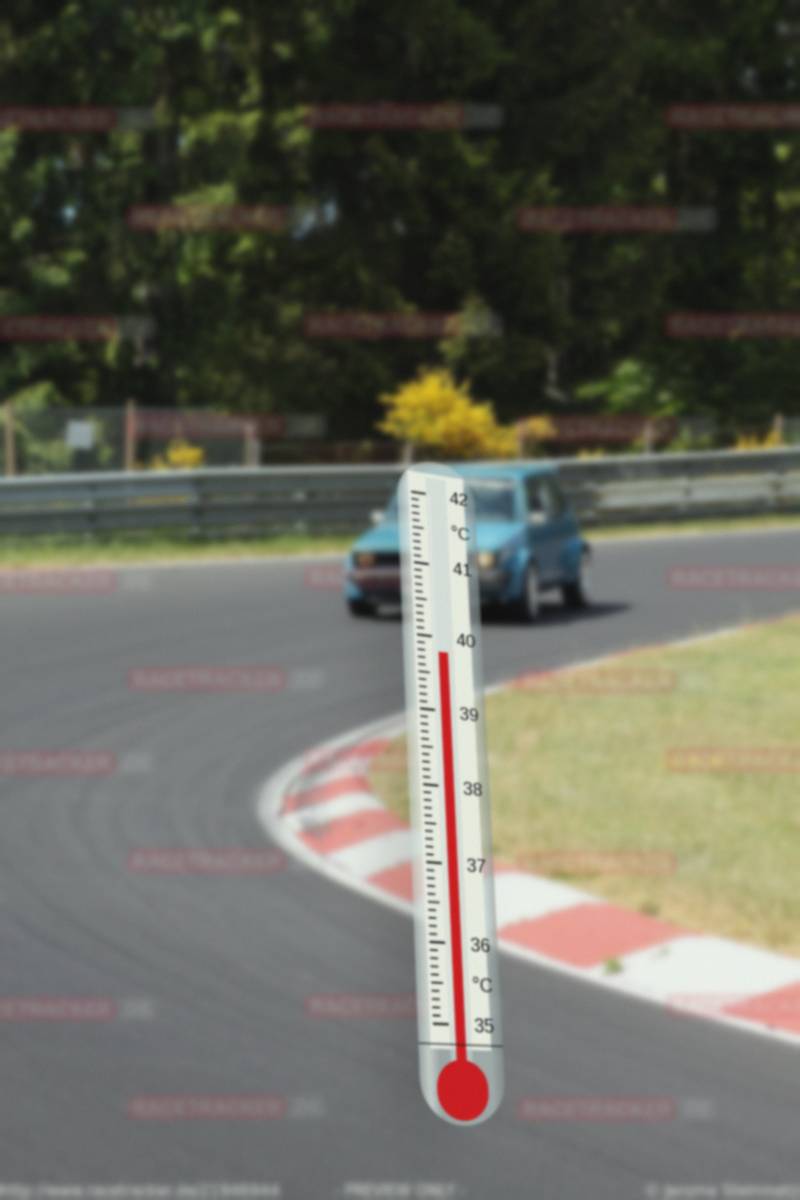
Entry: 39.8 °C
